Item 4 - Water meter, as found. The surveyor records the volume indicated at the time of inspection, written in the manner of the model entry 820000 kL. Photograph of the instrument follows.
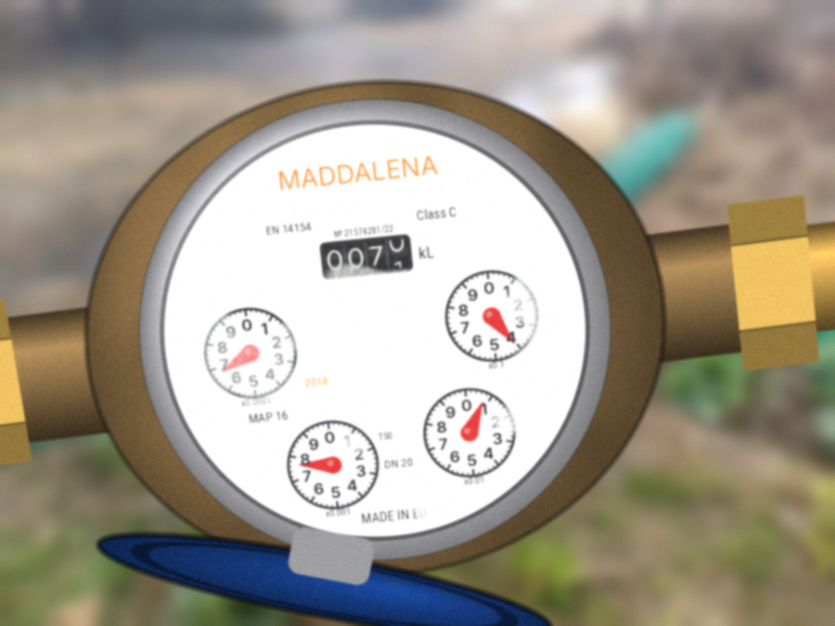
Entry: 70.4076 kL
